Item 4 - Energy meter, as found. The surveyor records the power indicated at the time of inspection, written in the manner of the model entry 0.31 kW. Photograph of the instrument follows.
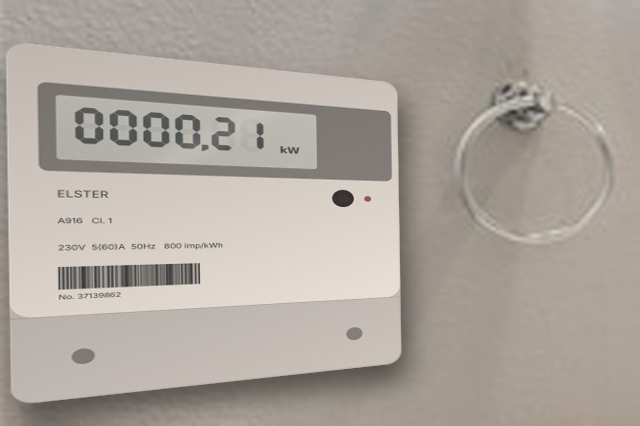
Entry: 0.21 kW
